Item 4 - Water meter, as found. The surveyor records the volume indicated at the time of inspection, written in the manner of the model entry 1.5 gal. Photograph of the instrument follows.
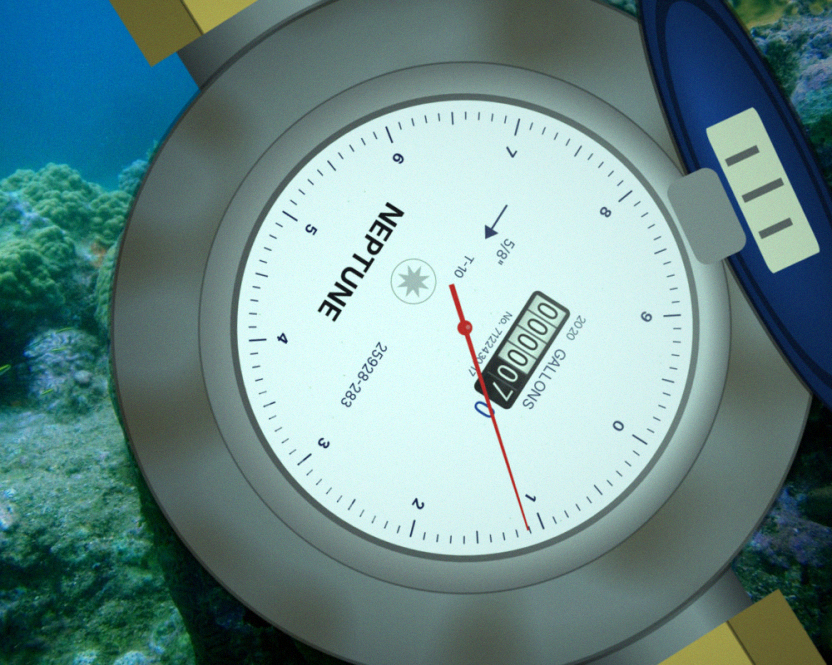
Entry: 71.1 gal
